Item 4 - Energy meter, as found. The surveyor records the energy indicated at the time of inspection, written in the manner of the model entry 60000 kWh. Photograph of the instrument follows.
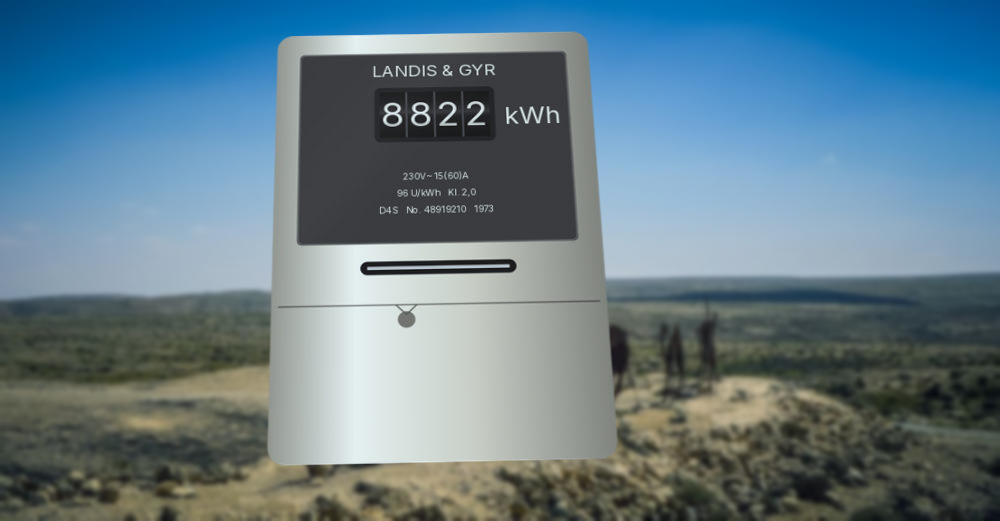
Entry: 8822 kWh
